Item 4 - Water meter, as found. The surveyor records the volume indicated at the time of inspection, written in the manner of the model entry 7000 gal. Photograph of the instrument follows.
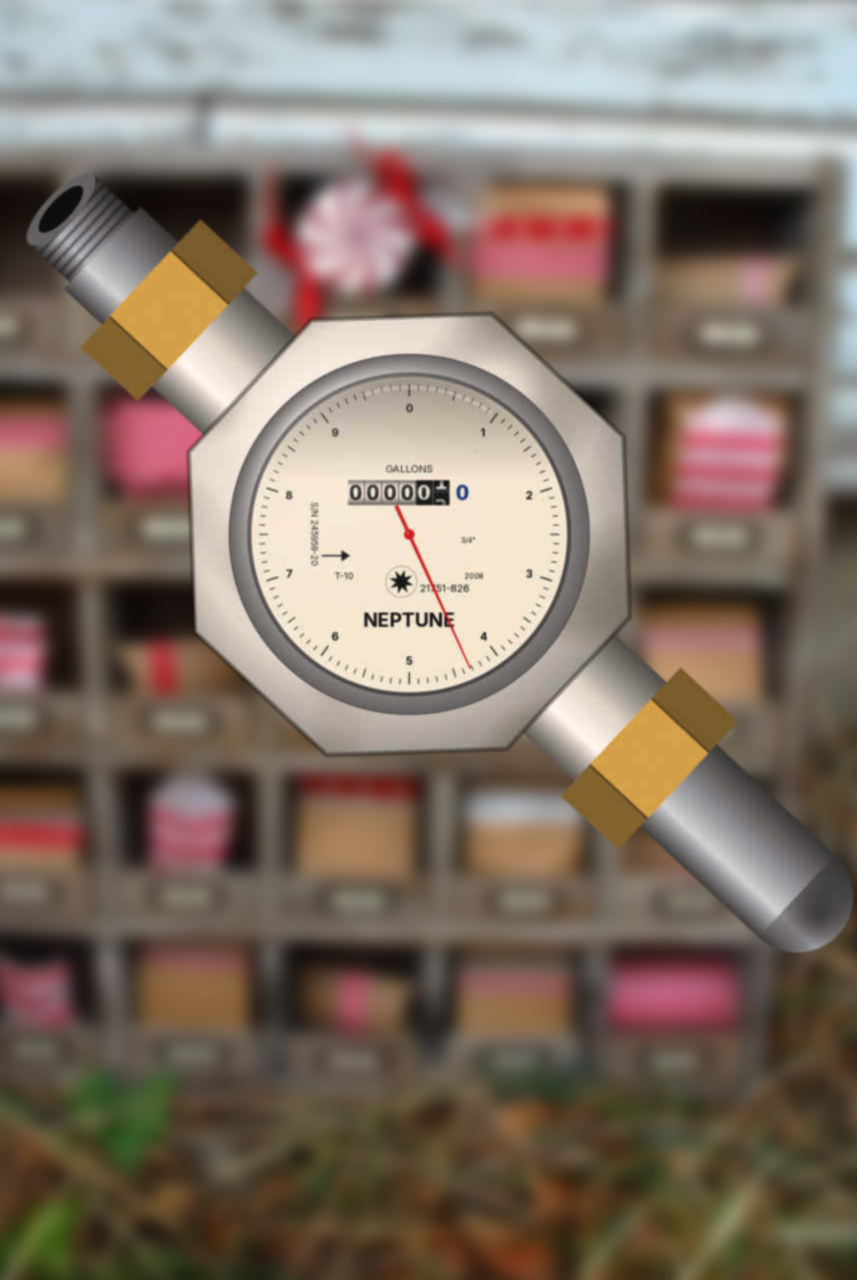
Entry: 14.3 gal
